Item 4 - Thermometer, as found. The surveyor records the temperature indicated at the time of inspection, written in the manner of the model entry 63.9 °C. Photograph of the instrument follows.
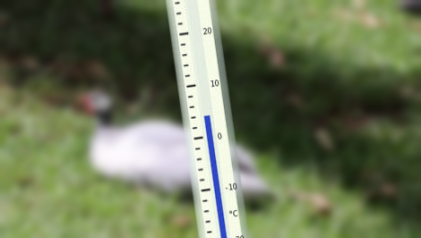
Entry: 4 °C
